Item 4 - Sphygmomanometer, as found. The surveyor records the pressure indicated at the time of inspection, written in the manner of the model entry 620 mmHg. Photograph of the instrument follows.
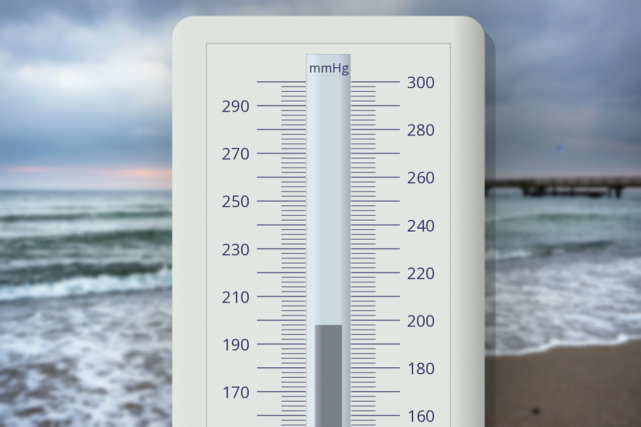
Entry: 198 mmHg
